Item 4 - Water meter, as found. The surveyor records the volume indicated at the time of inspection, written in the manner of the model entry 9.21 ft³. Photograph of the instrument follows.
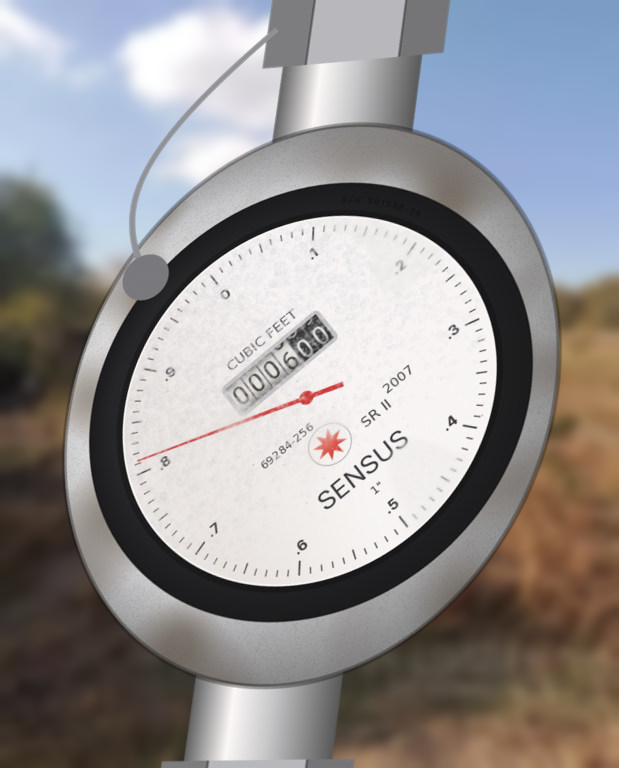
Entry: 599.81 ft³
